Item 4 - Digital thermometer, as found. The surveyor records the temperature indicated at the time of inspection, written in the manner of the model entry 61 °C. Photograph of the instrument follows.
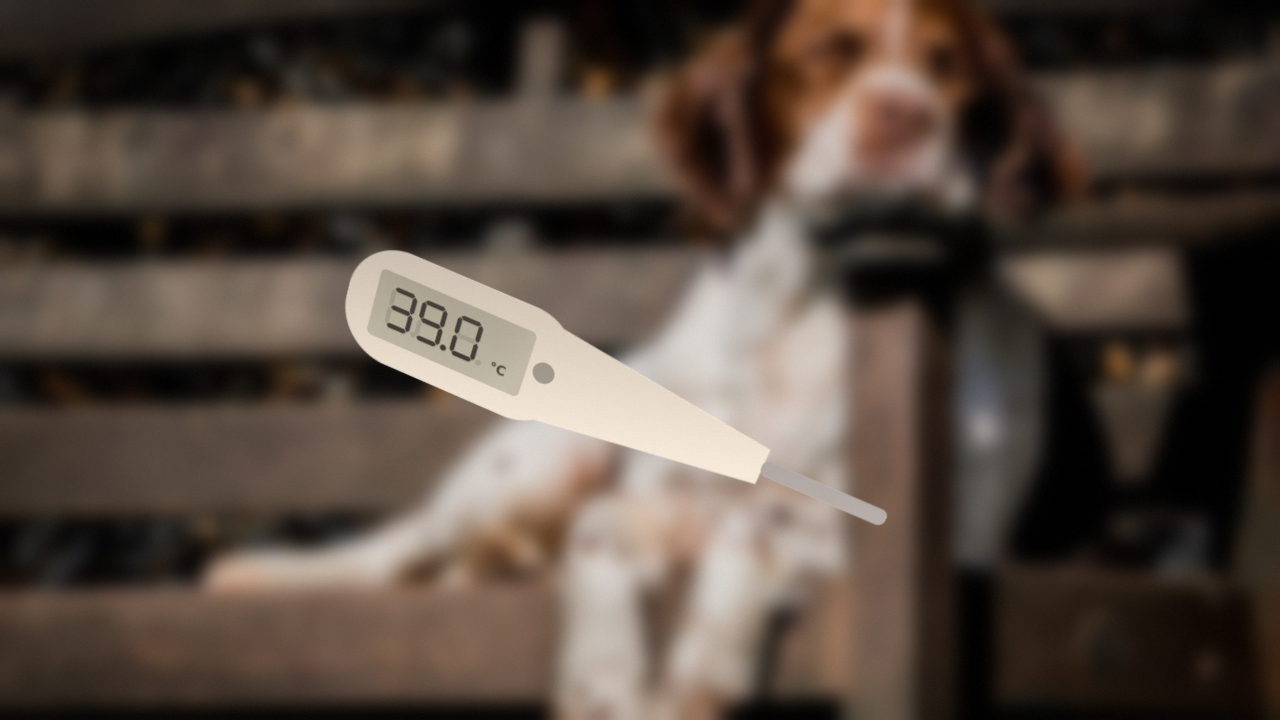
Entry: 39.0 °C
